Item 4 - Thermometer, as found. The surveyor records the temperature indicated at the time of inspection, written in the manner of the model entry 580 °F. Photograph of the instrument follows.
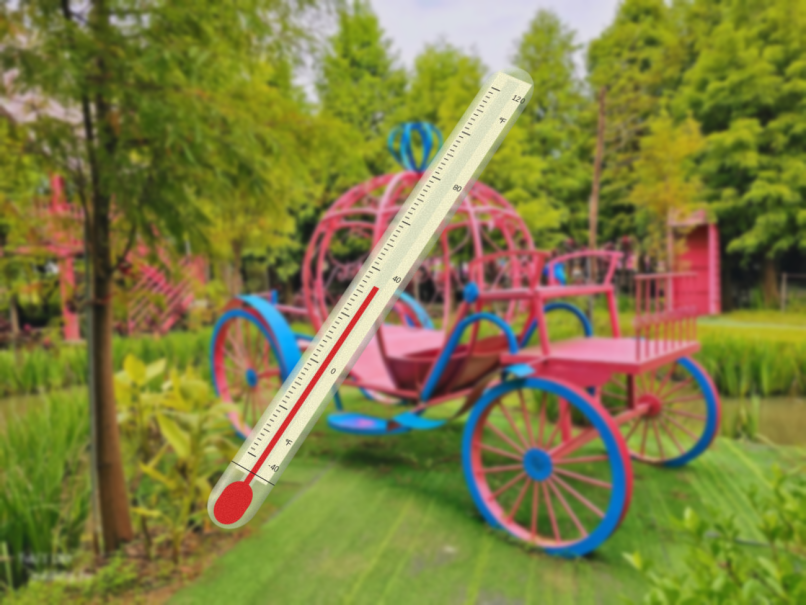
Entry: 34 °F
